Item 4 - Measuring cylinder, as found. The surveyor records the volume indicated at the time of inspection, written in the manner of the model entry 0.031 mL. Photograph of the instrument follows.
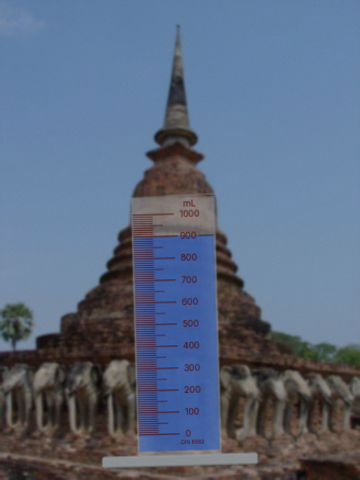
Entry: 900 mL
